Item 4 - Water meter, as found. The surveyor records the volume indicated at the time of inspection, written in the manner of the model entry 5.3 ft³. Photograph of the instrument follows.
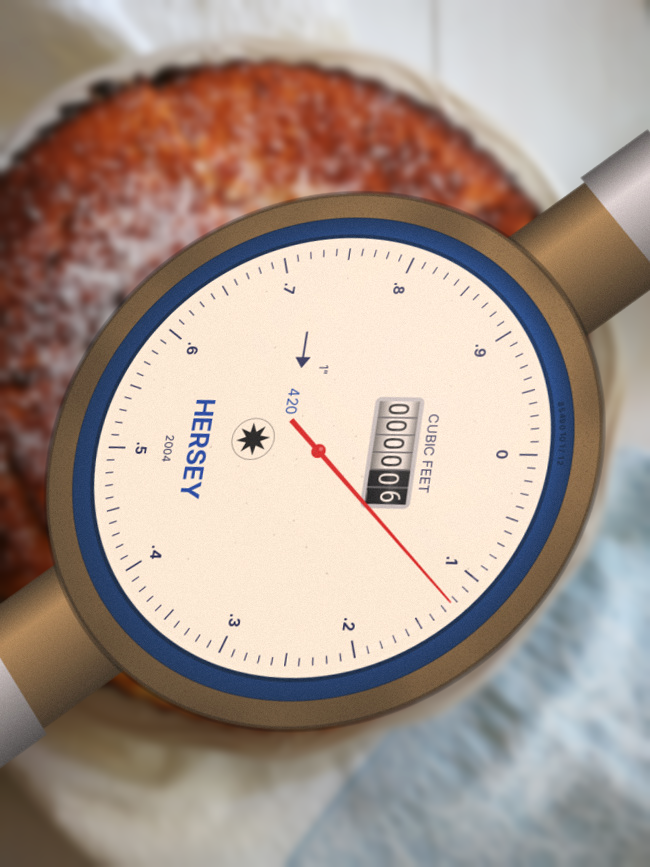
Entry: 6.12 ft³
